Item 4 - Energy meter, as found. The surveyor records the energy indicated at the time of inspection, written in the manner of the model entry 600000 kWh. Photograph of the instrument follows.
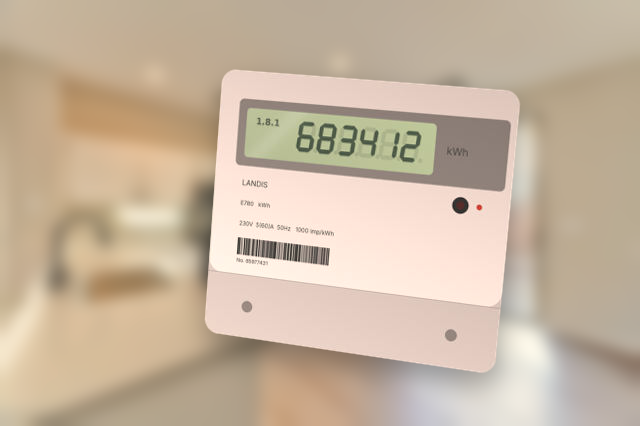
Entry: 683412 kWh
